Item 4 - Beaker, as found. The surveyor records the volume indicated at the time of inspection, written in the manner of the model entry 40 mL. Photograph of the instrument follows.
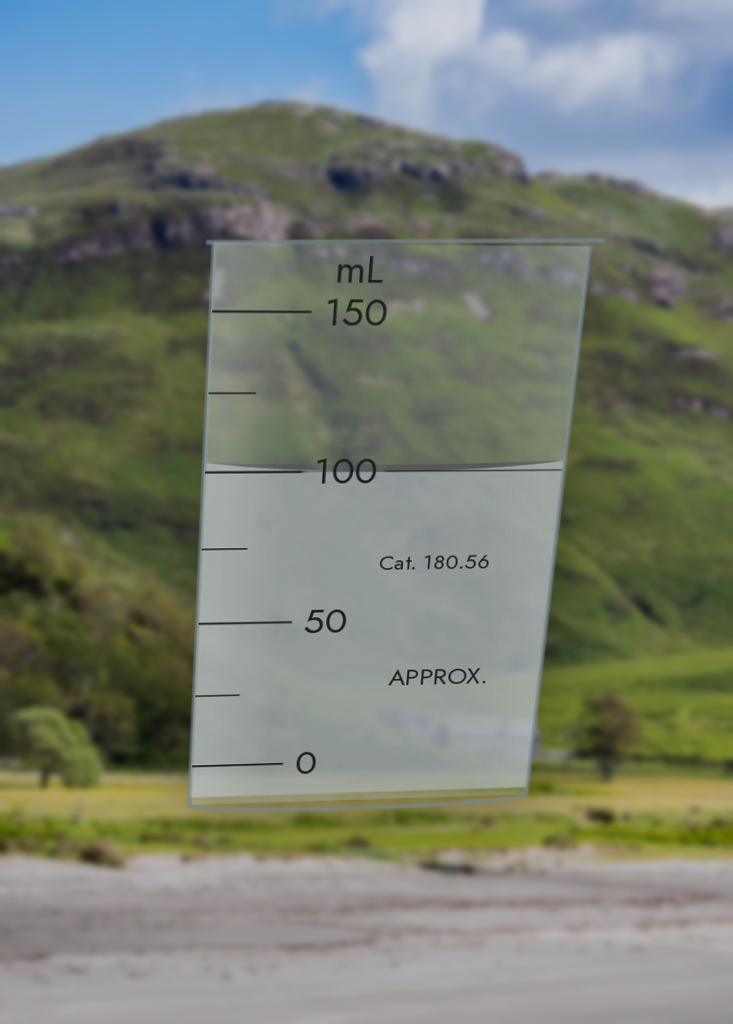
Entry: 100 mL
